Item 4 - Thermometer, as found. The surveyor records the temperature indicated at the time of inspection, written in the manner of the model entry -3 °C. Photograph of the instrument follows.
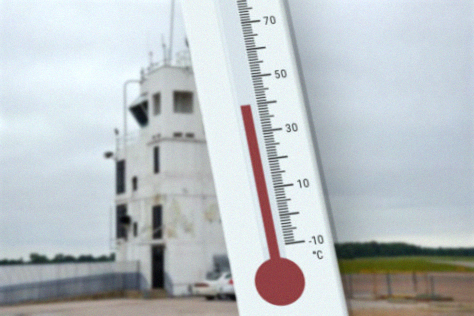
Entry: 40 °C
